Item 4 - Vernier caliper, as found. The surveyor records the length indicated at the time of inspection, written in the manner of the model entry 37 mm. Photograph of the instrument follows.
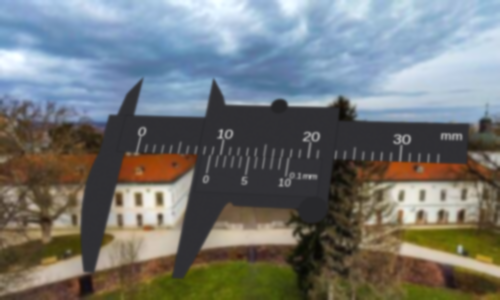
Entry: 8.8 mm
